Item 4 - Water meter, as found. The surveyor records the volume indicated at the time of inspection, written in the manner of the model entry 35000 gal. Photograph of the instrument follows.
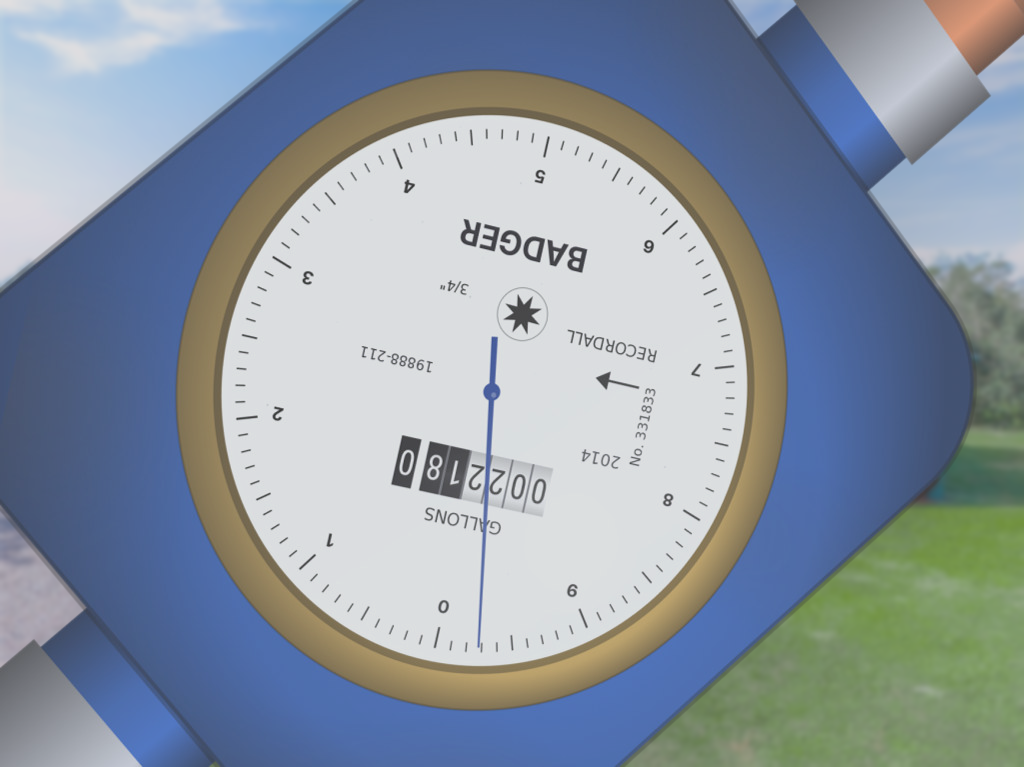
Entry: 22179.7 gal
